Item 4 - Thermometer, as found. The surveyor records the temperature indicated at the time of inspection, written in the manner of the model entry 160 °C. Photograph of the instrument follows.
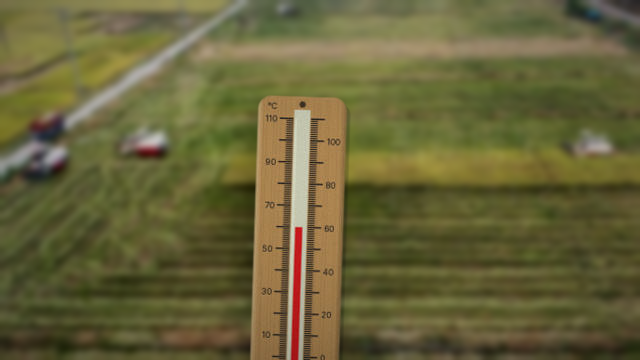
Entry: 60 °C
